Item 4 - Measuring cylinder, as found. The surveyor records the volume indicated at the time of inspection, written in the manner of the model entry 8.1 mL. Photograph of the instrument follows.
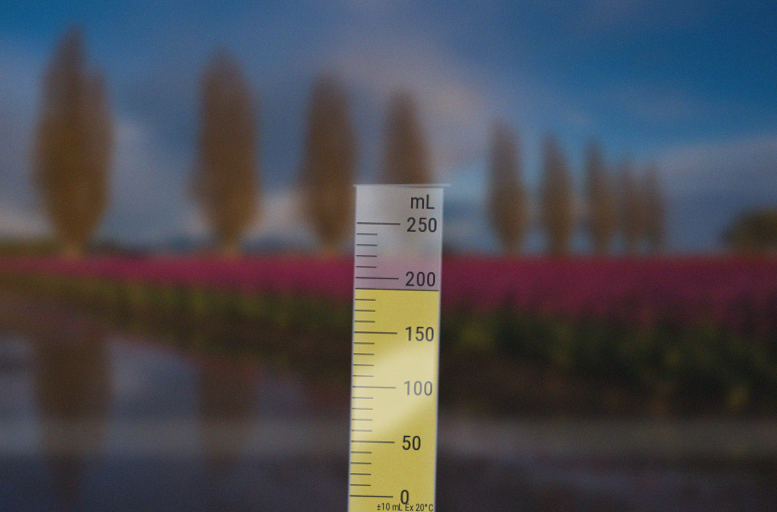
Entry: 190 mL
